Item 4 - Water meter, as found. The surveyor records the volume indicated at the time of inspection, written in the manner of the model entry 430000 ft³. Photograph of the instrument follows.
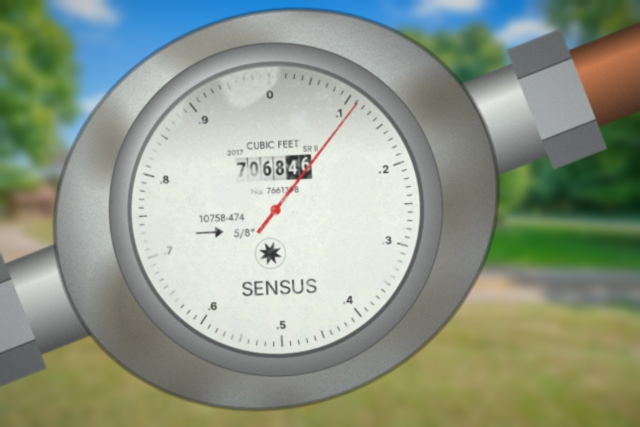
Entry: 706846.11 ft³
